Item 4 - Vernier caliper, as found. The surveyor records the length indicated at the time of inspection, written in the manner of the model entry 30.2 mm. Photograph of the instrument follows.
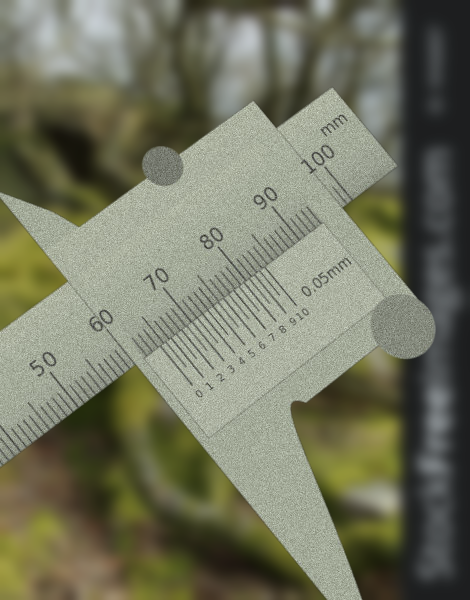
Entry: 64.4 mm
